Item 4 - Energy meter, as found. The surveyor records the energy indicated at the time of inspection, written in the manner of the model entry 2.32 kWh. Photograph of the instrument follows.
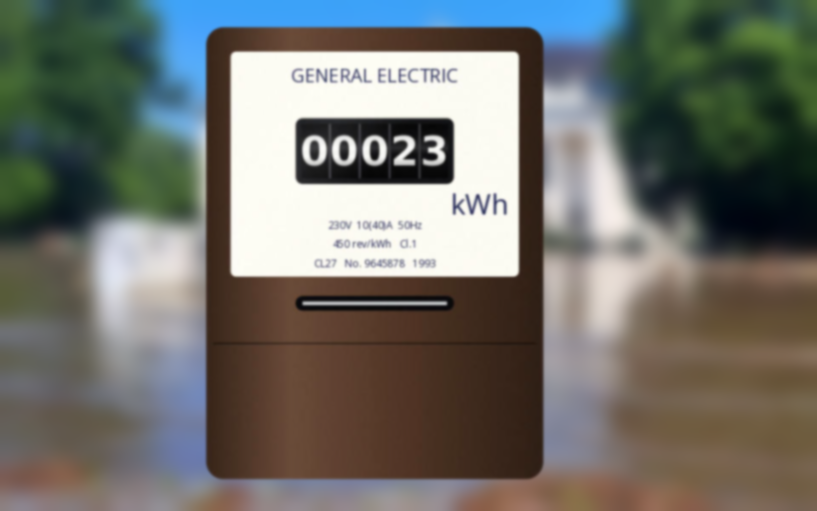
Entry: 23 kWh
